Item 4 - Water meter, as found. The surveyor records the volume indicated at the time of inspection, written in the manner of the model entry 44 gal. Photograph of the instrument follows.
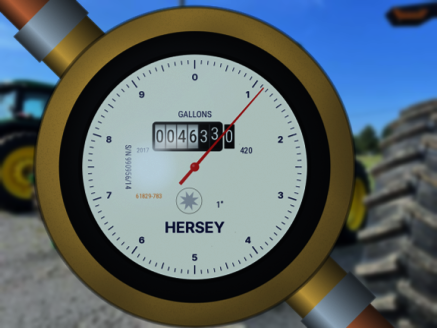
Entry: 46331.1 gal
